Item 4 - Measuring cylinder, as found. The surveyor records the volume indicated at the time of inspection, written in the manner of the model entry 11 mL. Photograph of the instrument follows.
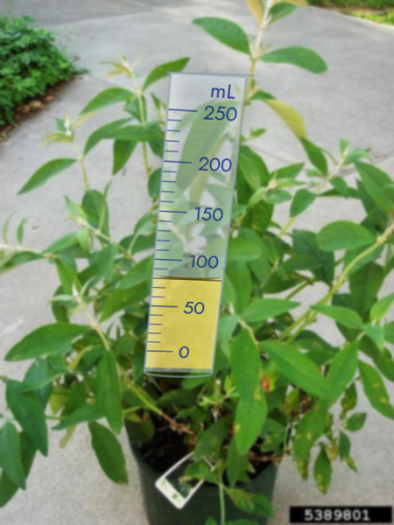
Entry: 80 mL
